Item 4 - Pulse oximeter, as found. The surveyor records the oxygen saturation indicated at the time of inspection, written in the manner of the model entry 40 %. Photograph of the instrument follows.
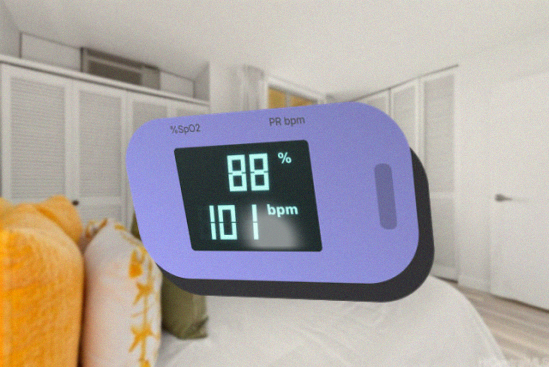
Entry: 88 %
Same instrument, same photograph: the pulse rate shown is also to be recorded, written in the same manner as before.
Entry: 101 bpm
